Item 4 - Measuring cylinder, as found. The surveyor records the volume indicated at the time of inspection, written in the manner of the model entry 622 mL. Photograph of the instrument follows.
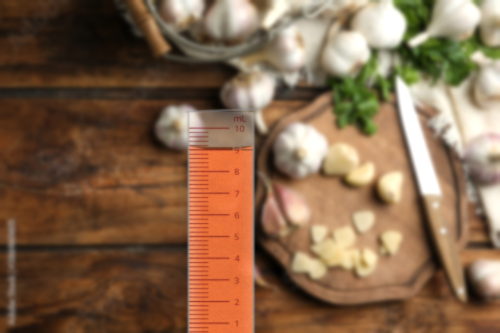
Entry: 9 mL
